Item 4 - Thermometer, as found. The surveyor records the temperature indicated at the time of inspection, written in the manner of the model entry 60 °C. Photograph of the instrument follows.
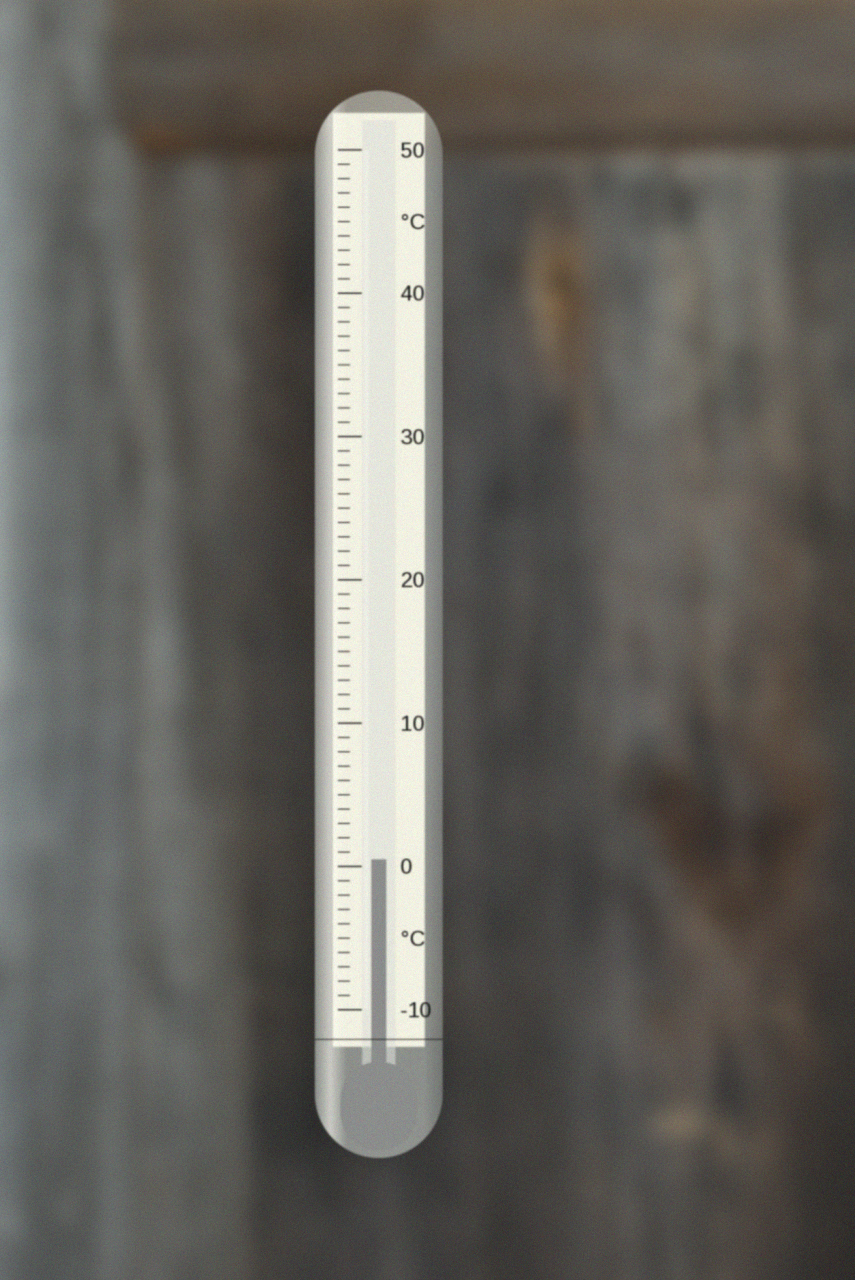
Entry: 0.5 °C
